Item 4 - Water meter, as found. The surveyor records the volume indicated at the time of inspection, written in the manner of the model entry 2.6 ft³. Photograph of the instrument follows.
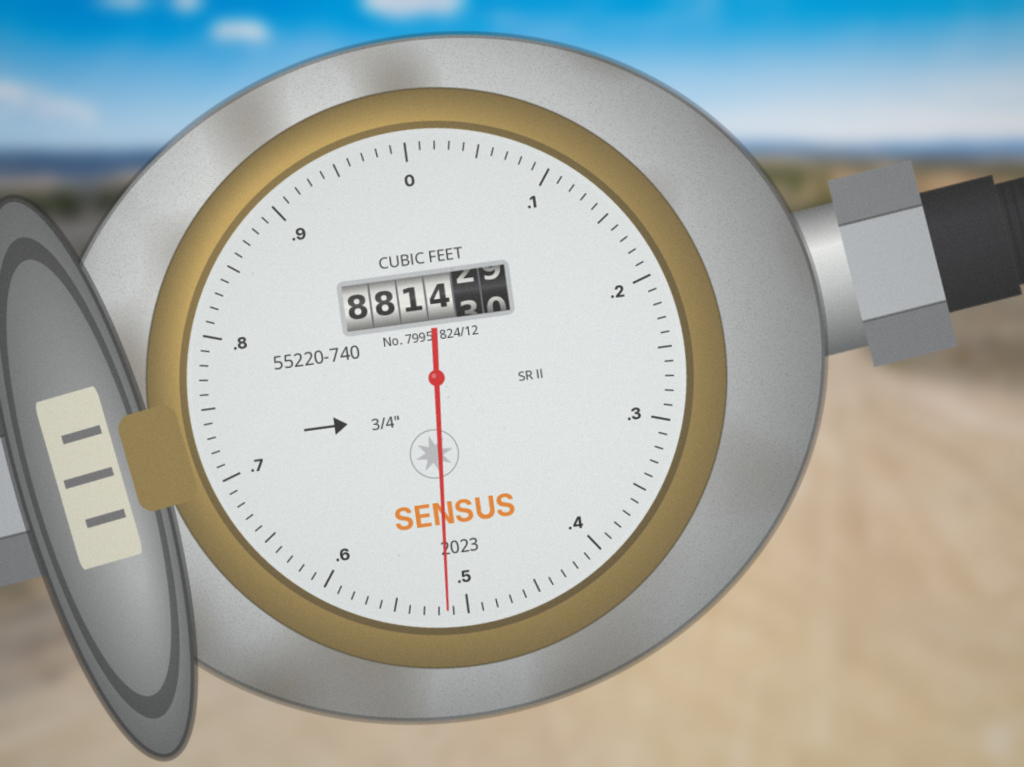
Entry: 881429.51 ft³
